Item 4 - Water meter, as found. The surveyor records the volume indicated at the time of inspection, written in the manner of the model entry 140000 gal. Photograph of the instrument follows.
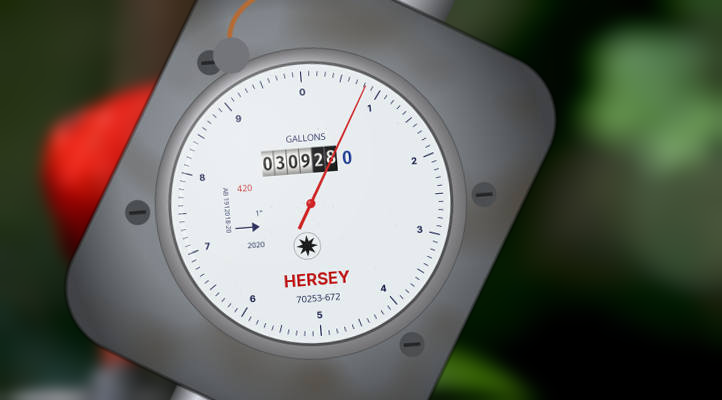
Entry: 309280.8 gal
